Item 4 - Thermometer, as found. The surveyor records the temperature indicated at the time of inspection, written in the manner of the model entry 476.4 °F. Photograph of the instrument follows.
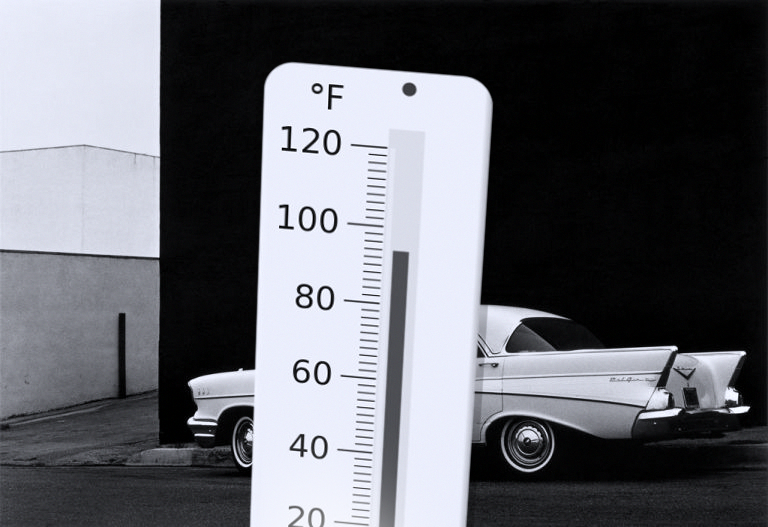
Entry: 94 °F
